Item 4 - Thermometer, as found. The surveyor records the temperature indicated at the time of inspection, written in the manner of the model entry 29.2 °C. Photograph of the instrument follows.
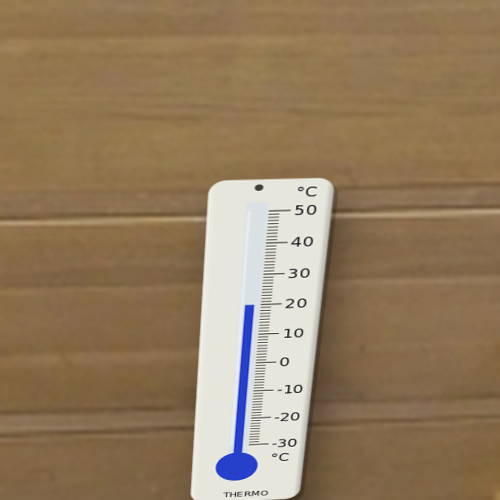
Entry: 20 °C
